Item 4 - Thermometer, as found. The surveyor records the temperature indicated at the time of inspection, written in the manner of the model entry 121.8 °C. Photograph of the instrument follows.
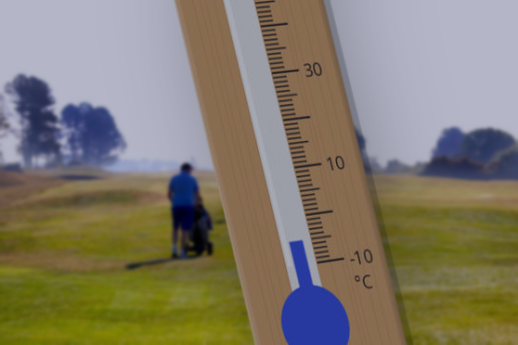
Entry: -5 °C
